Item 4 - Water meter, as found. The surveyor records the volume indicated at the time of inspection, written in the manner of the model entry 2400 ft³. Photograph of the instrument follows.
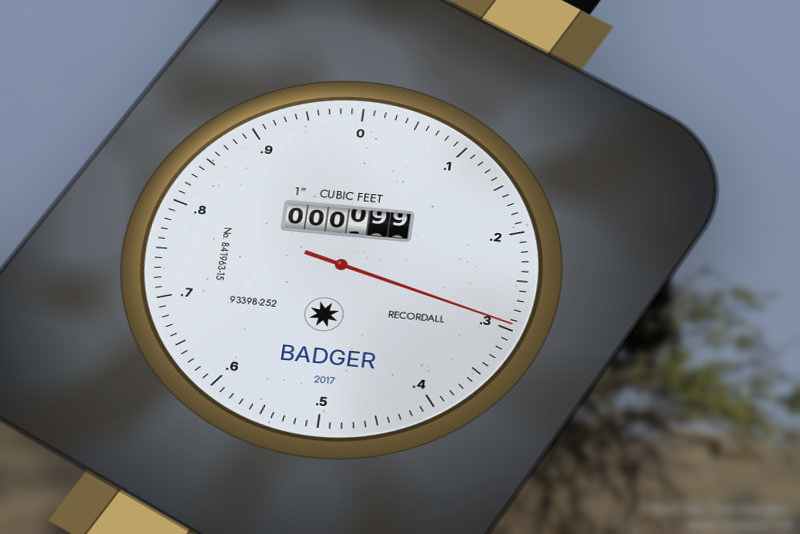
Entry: 99.29 ft³
